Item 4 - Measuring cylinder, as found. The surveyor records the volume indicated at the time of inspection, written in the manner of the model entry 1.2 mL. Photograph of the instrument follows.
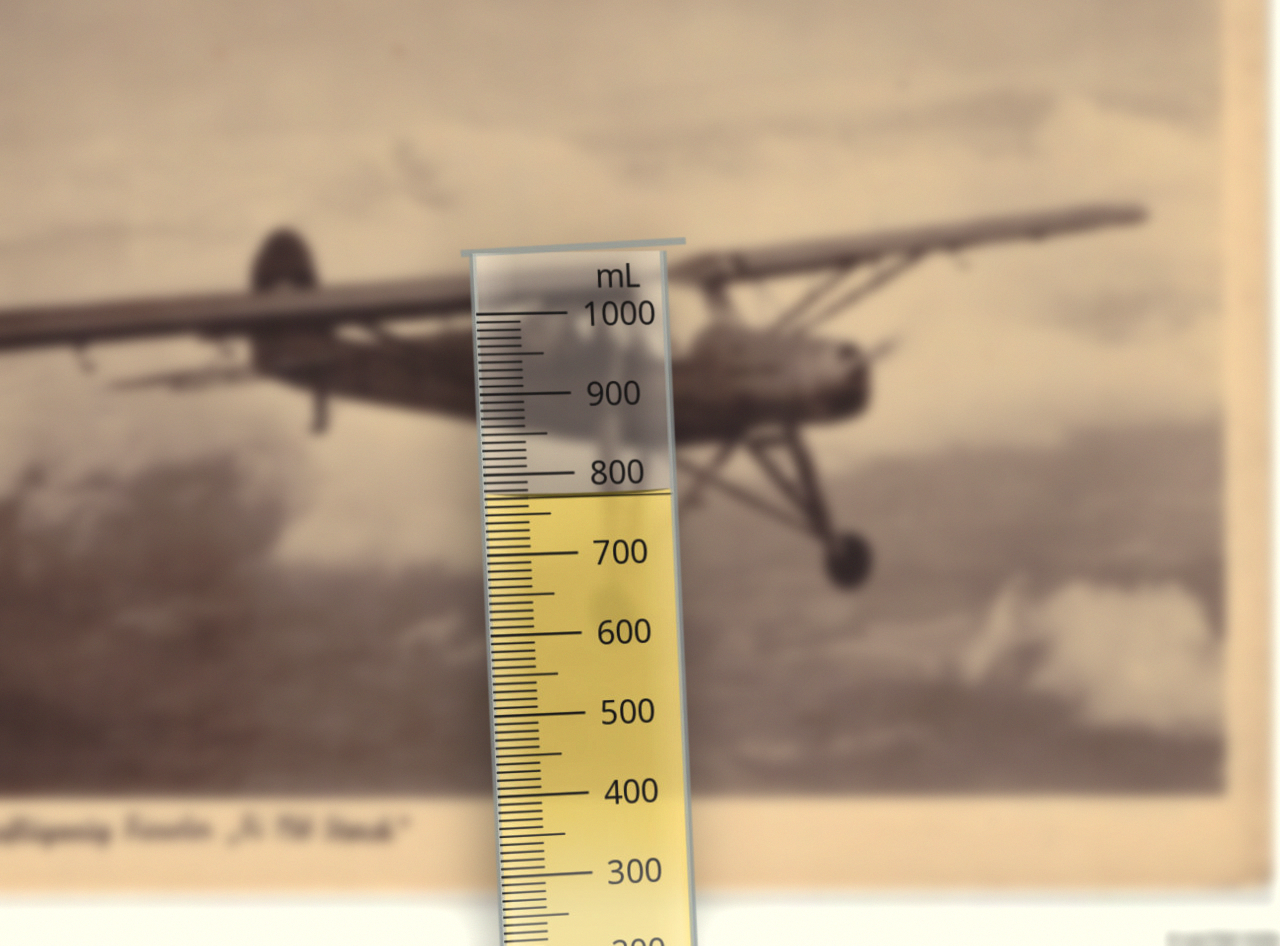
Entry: 770 mL
